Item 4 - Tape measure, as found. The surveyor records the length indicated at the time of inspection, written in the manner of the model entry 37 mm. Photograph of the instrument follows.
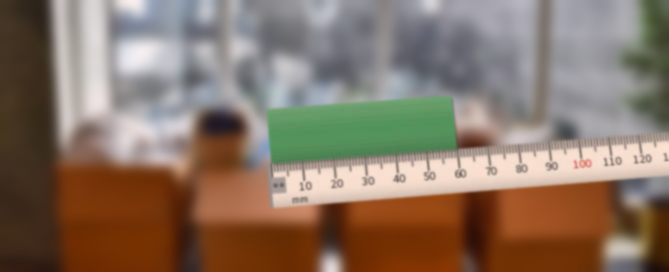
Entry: 60 mm
